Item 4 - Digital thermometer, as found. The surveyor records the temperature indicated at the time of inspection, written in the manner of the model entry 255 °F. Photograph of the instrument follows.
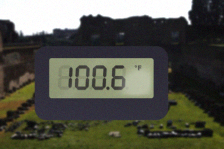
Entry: 100.6 °F
